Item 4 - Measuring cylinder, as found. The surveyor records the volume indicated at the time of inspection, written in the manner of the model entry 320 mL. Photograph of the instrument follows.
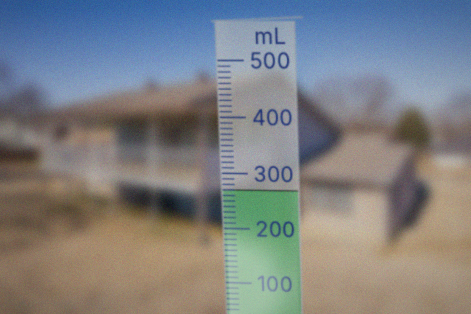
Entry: 270 mL
